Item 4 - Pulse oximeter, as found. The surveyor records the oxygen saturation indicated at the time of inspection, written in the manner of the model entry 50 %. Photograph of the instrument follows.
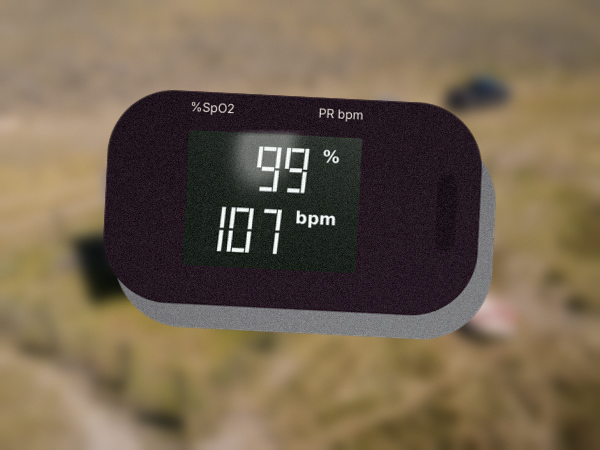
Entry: 99 %
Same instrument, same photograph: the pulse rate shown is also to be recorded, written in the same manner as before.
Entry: 107 bpm
